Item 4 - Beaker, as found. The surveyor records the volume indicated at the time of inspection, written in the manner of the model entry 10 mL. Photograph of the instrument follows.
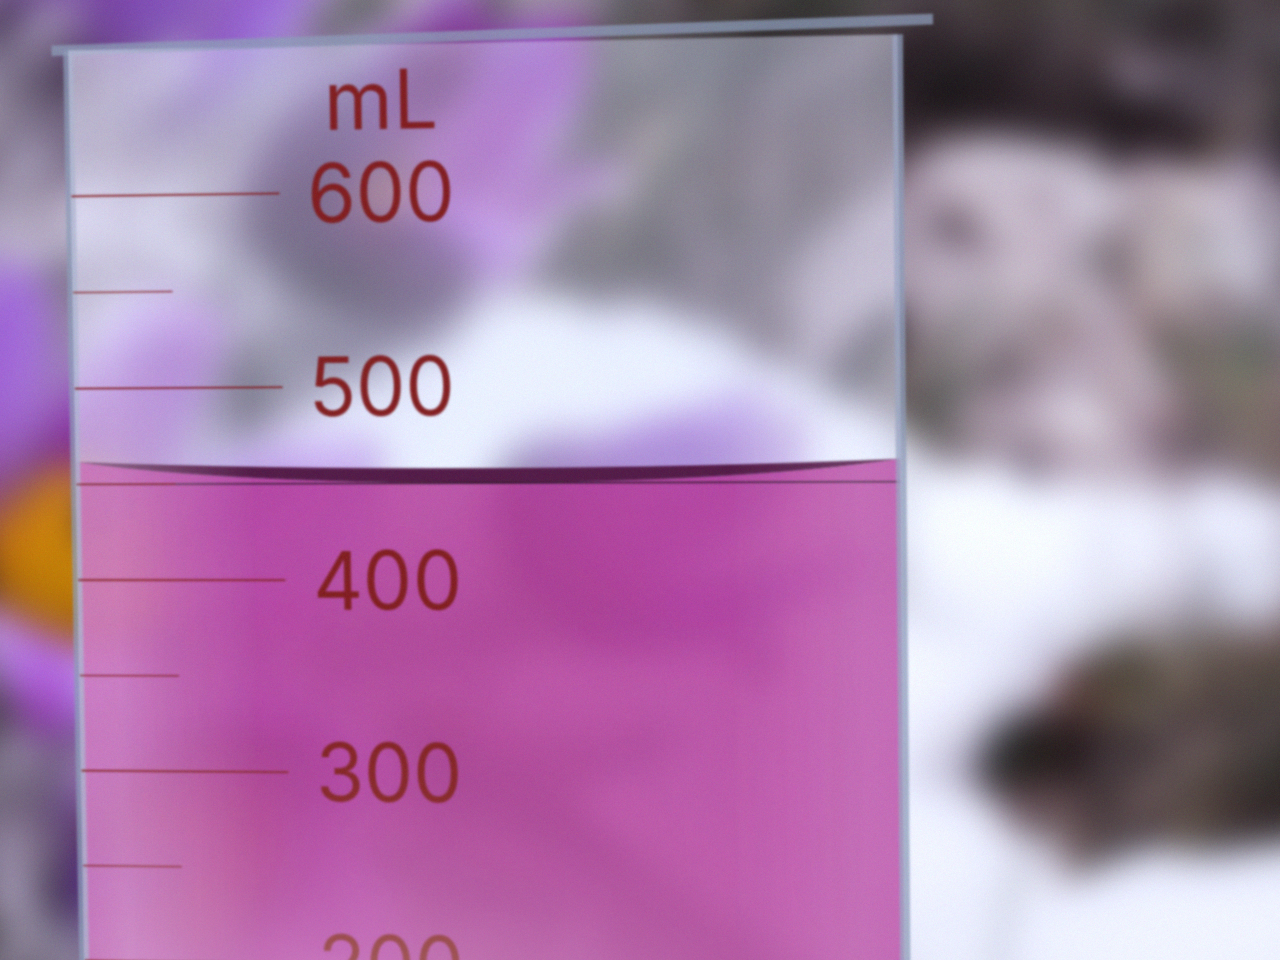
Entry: 450 mL
